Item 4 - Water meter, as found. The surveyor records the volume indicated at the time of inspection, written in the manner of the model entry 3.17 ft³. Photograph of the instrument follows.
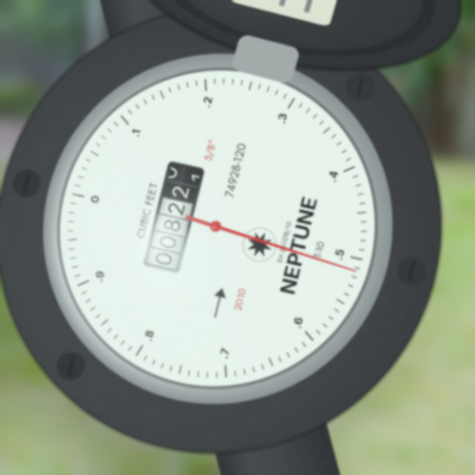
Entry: 8220.51 ft³
